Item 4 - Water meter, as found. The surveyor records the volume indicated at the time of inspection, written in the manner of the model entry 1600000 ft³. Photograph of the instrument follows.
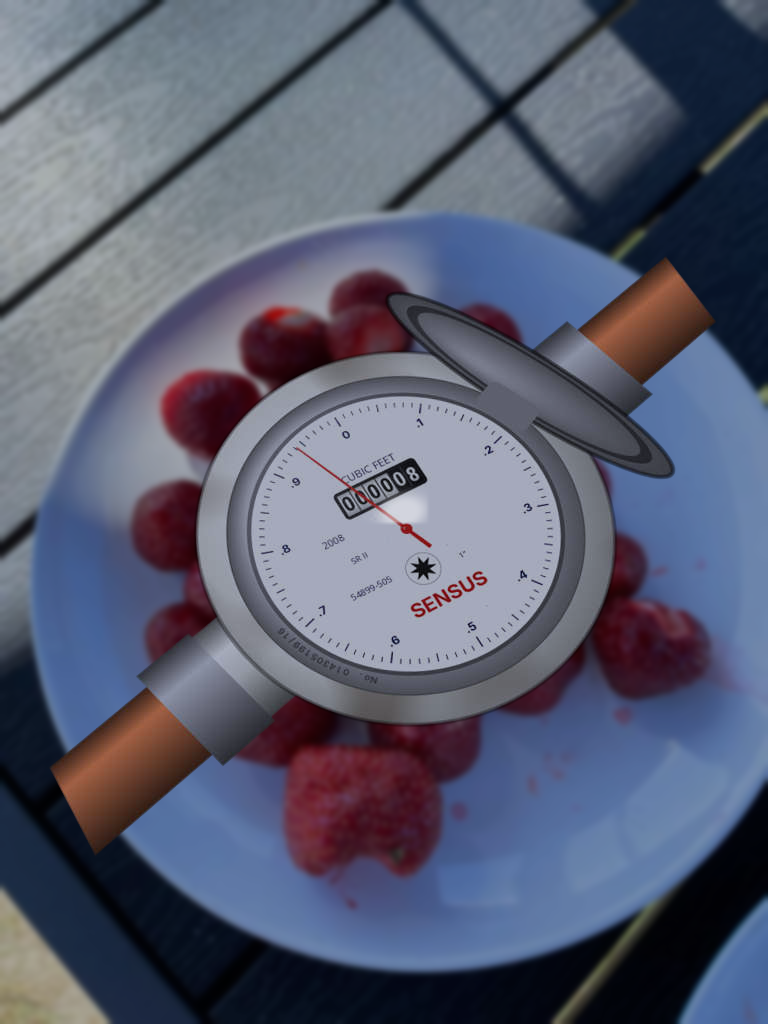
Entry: 7.94 ft³
